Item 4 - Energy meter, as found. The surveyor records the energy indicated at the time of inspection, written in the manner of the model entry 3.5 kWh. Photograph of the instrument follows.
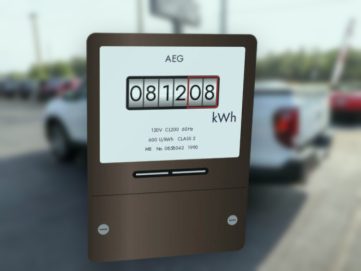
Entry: 812.08 kWh
